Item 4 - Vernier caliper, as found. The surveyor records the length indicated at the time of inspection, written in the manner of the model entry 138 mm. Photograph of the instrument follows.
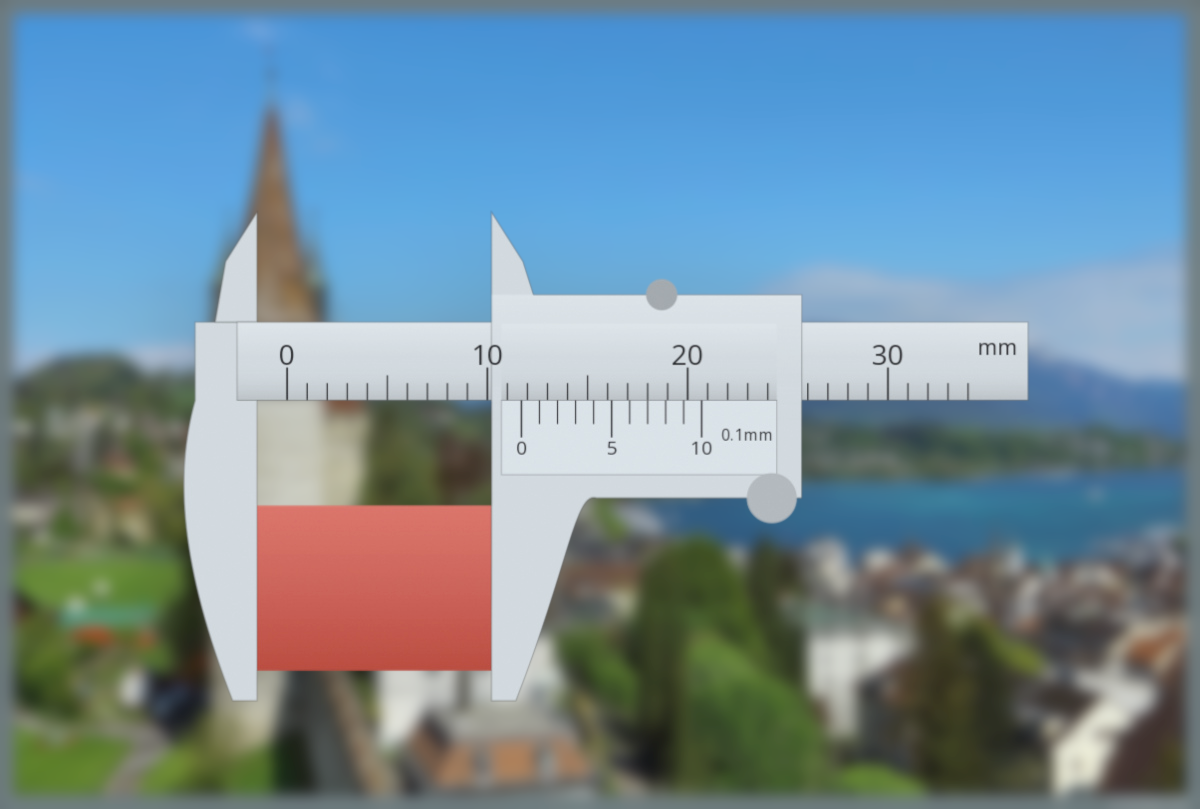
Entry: 11.7 mm
